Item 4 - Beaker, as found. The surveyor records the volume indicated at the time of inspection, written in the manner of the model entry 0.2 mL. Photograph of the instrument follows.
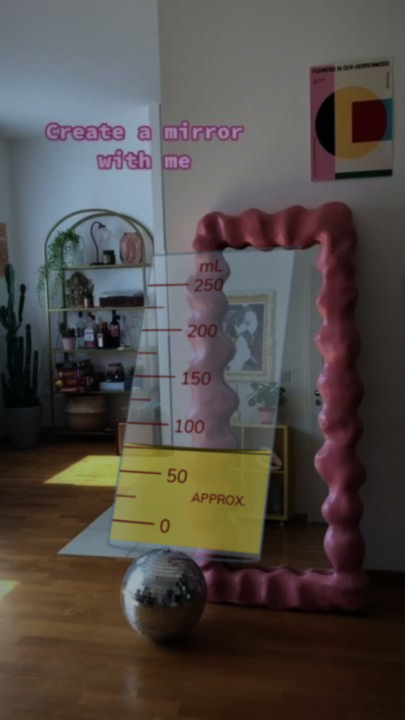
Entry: 75 mL
